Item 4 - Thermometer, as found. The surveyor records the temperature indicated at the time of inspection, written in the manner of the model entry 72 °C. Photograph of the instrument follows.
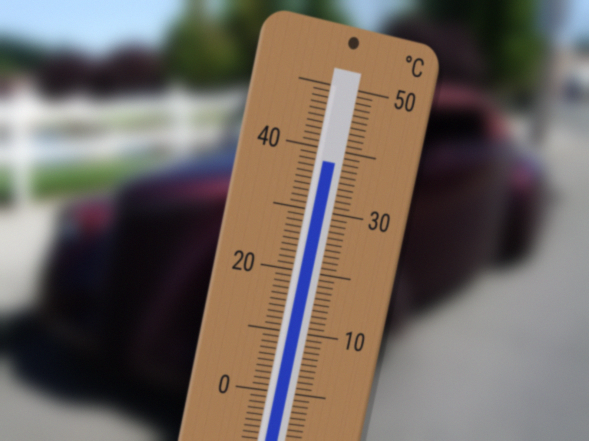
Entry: 38 °C
